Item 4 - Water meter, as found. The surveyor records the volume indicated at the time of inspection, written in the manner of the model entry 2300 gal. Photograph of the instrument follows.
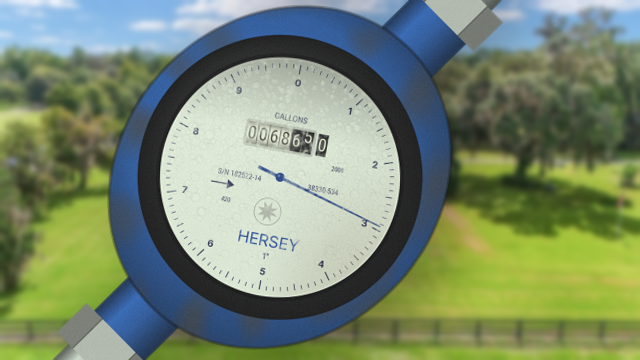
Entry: 68652.9 gal
